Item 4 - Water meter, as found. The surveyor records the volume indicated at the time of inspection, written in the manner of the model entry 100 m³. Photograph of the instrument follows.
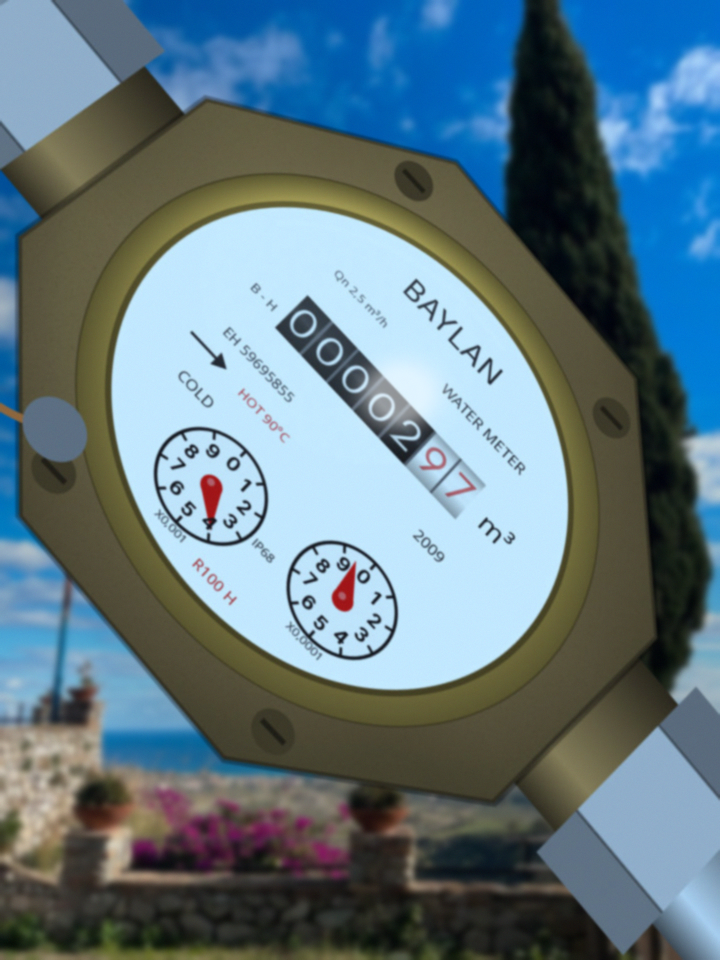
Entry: 2.9739 m³
